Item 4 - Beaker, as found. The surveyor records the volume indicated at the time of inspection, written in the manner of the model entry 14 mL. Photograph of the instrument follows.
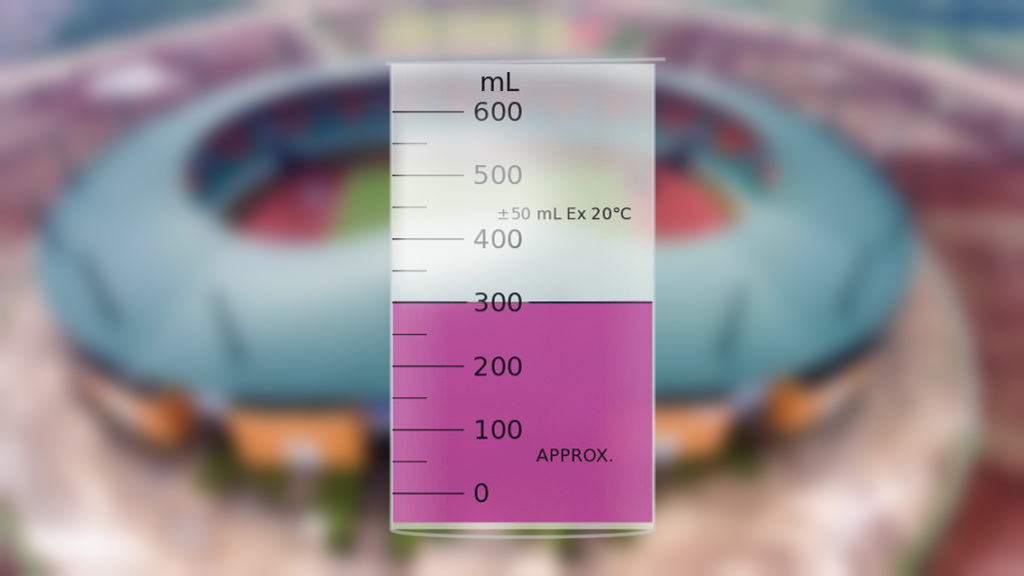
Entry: 300 mL
